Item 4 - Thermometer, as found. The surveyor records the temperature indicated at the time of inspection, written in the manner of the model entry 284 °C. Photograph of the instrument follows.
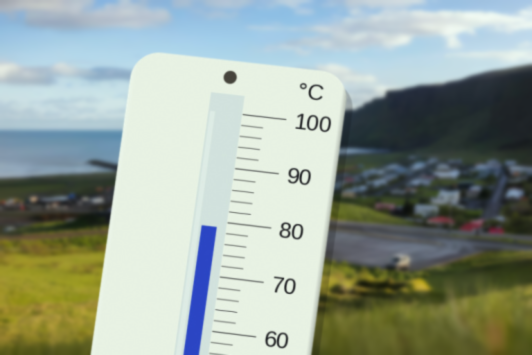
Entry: 79 °C
